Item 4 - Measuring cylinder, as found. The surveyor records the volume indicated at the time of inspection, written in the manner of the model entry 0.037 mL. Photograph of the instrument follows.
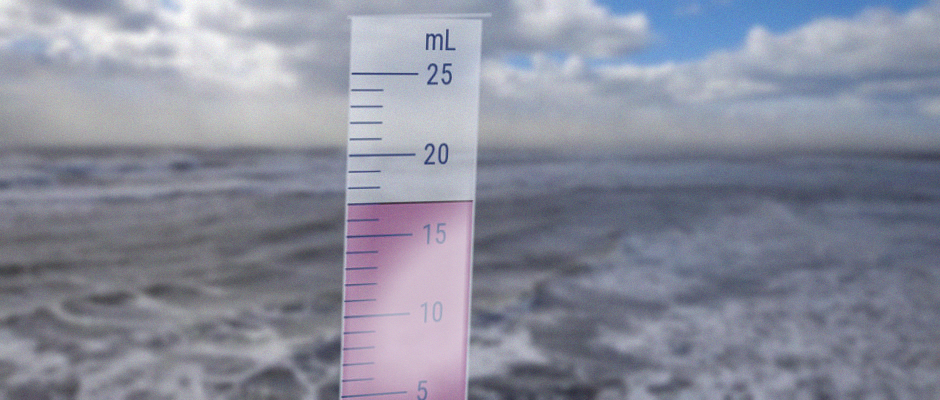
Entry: 17 mL
